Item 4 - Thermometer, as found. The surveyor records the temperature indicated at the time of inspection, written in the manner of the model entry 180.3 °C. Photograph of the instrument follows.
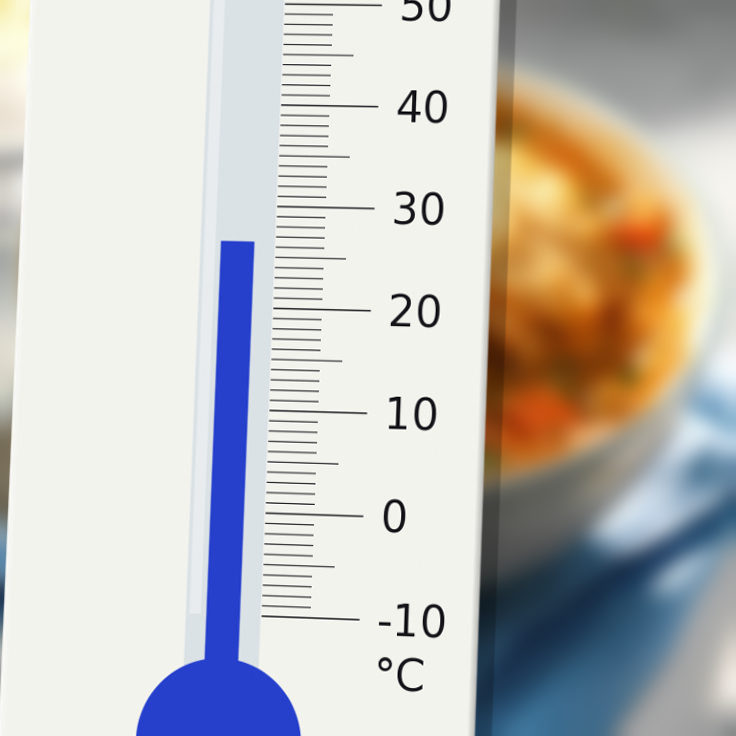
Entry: 26.5 °C
